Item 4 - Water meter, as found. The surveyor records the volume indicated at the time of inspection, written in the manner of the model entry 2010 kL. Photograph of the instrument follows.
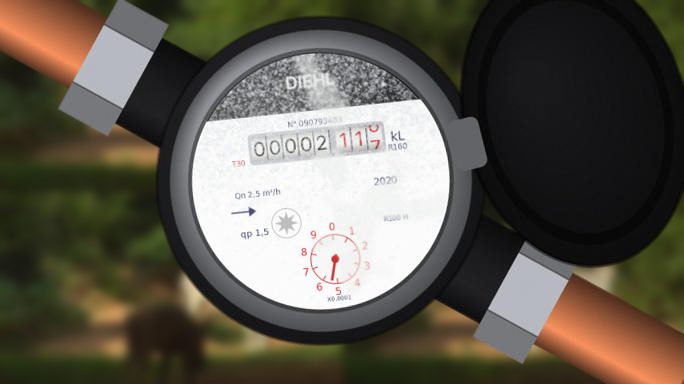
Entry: 2.1165 kL
